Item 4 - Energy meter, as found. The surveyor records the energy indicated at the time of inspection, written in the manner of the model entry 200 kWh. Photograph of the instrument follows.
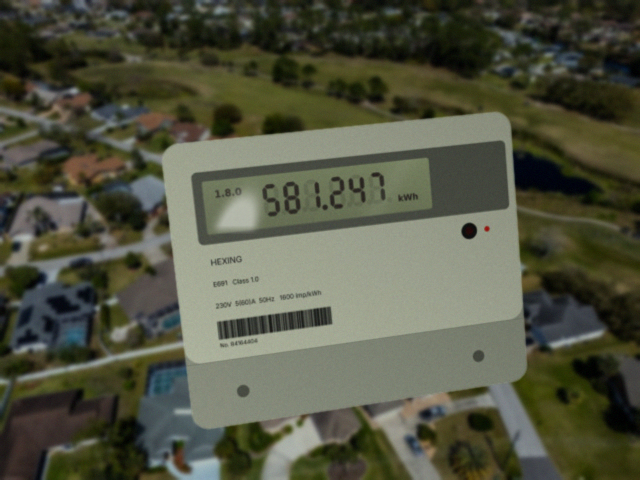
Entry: 581.247 kWh
